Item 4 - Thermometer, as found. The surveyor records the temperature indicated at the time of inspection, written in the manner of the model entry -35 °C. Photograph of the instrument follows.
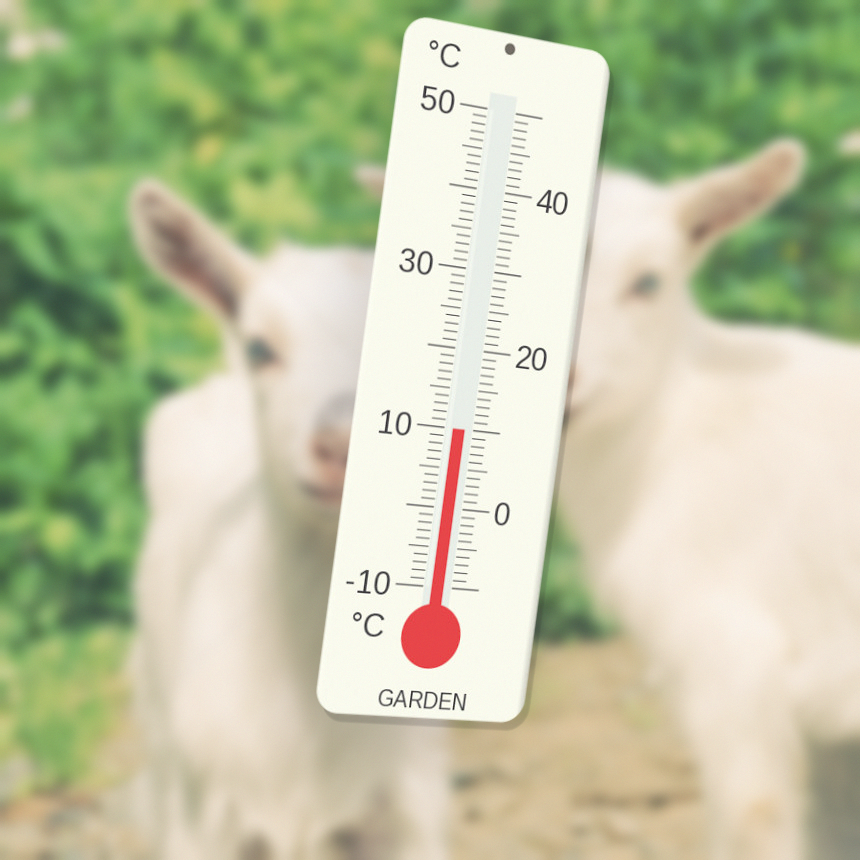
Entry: 10 °C
